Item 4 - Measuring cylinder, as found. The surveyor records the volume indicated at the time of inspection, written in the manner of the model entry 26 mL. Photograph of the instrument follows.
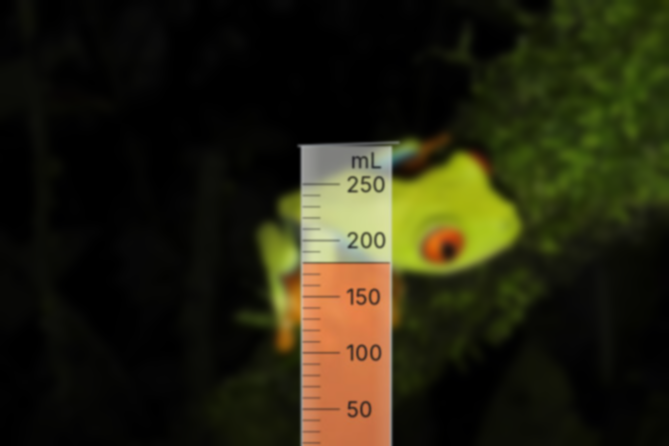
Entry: 180 mL
